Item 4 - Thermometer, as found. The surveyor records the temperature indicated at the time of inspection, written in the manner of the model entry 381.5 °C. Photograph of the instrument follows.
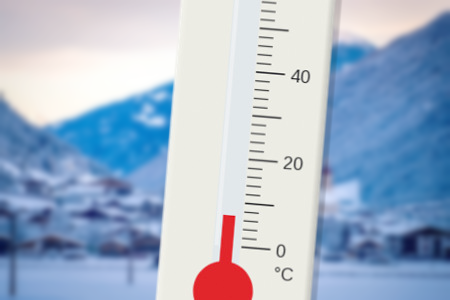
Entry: 7 °C
